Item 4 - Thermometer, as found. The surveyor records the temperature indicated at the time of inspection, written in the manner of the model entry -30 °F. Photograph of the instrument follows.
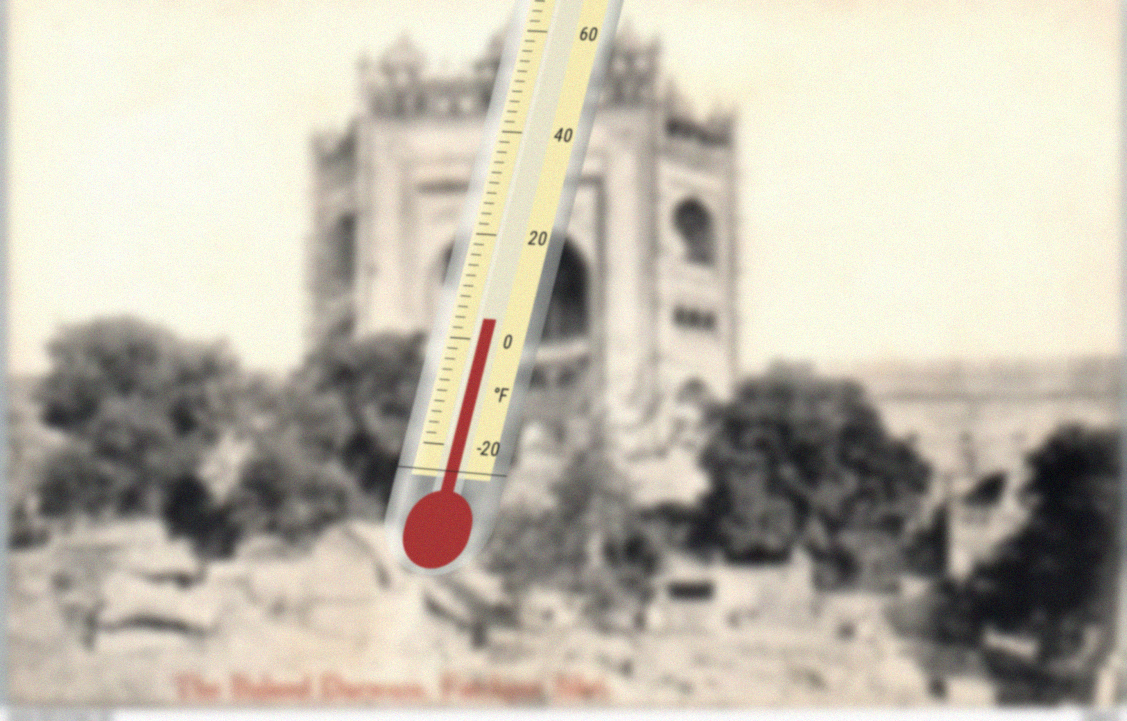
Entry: 4 °F
